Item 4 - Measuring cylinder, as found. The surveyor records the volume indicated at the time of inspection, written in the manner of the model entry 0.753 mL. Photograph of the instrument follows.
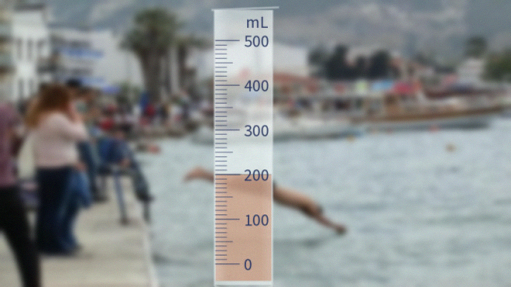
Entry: 200 mL
